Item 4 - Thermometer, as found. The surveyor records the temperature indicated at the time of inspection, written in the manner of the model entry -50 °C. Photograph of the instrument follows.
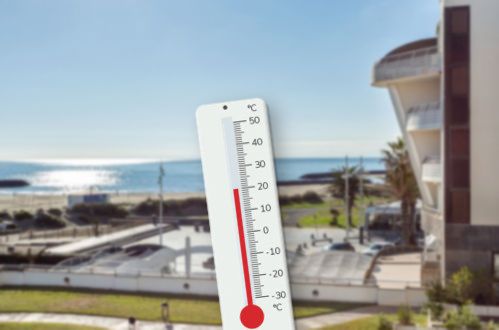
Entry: 20 °C
